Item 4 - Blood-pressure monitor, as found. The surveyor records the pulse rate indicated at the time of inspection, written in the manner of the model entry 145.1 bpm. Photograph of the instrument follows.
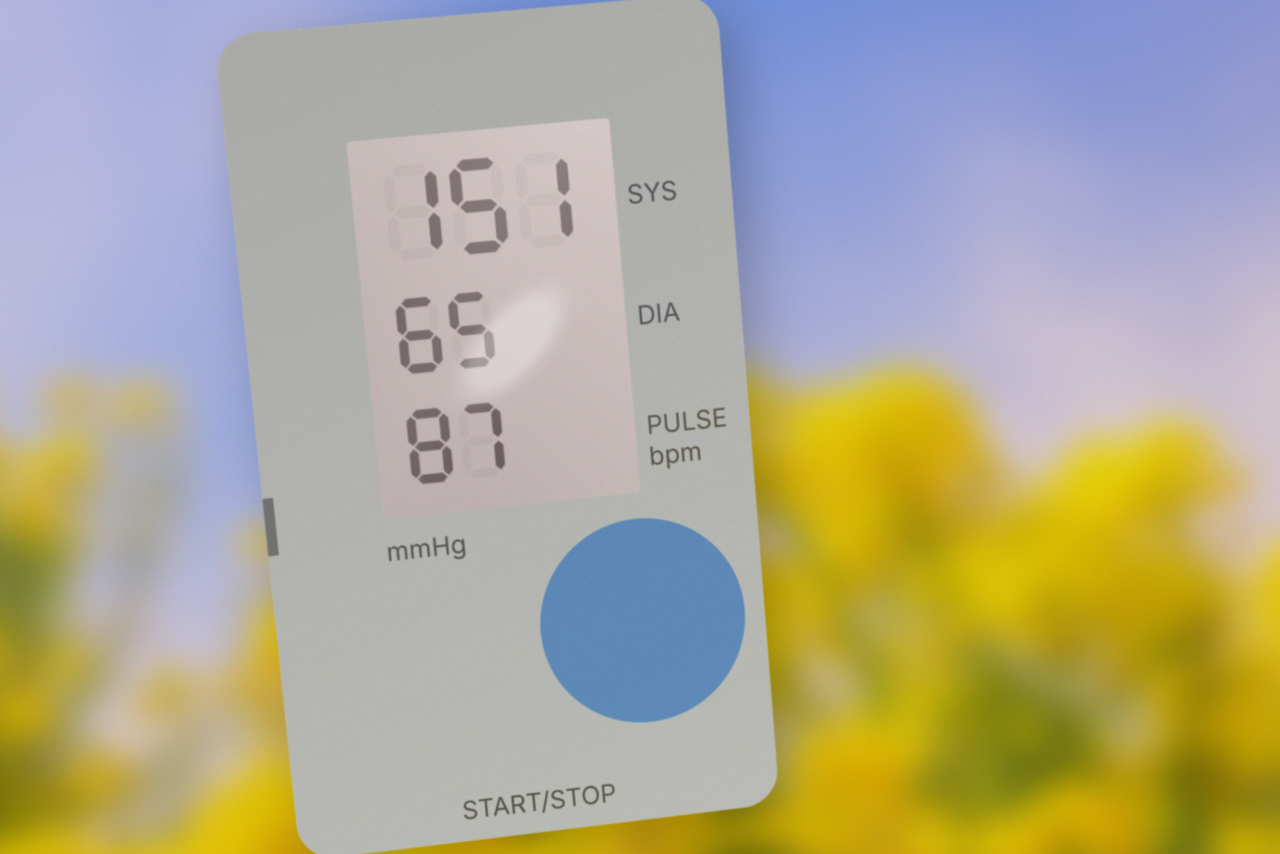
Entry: 87 bpm
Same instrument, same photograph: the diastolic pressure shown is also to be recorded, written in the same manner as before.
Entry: 65 mmHg
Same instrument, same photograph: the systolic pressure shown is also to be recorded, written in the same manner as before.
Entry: 151 mmHg
